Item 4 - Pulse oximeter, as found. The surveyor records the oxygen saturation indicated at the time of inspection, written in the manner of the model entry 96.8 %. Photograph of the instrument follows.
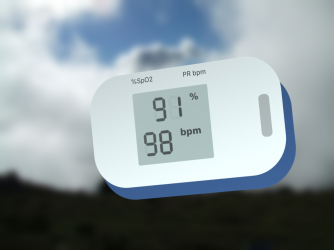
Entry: 91 %
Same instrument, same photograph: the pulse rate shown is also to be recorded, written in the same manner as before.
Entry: 98 bpm
